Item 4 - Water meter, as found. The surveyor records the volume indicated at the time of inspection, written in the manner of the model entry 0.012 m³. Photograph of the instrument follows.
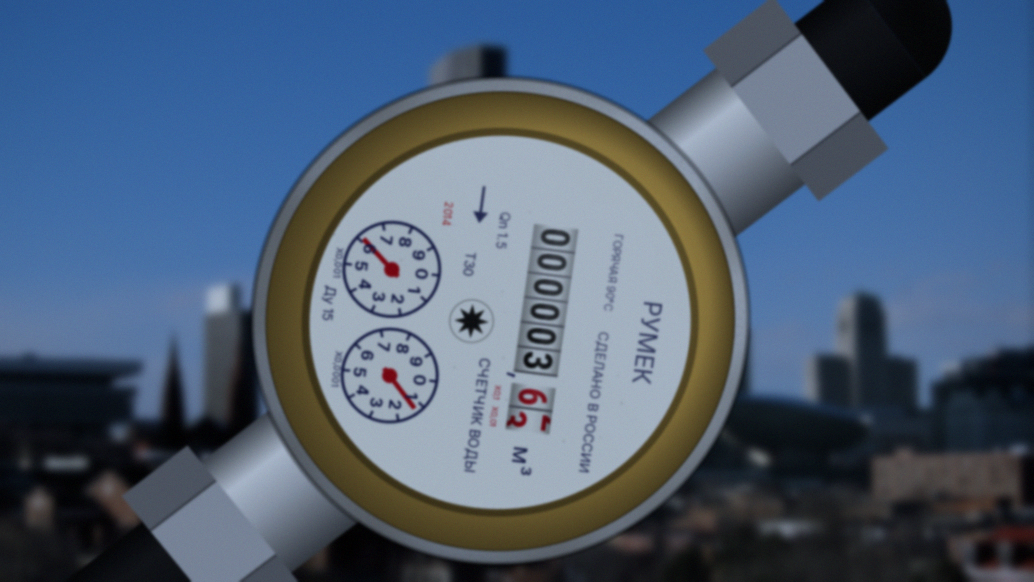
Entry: 3.6261 m³
